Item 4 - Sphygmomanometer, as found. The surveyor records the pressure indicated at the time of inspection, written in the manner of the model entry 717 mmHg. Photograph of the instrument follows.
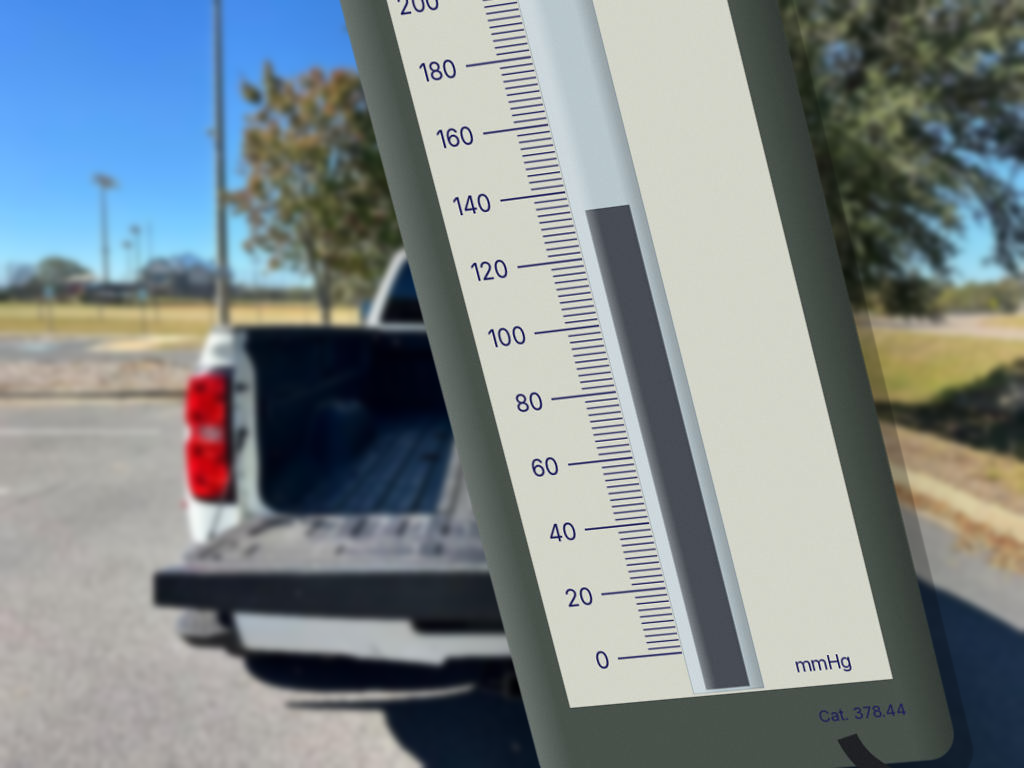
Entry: 134 mmHg
